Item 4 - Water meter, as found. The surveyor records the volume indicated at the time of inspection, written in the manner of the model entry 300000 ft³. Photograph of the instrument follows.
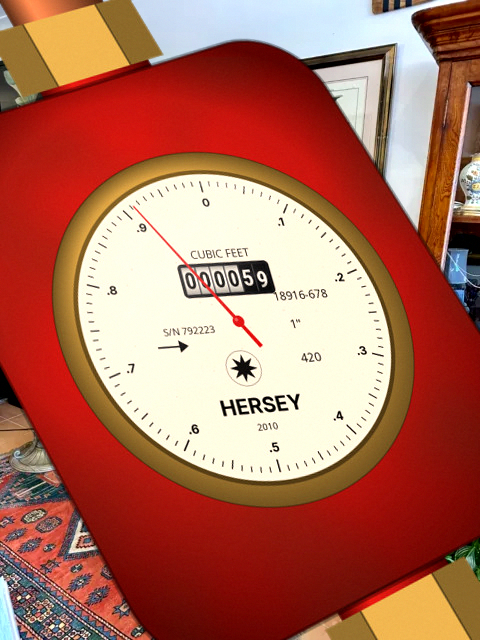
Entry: 58.91 ft³
